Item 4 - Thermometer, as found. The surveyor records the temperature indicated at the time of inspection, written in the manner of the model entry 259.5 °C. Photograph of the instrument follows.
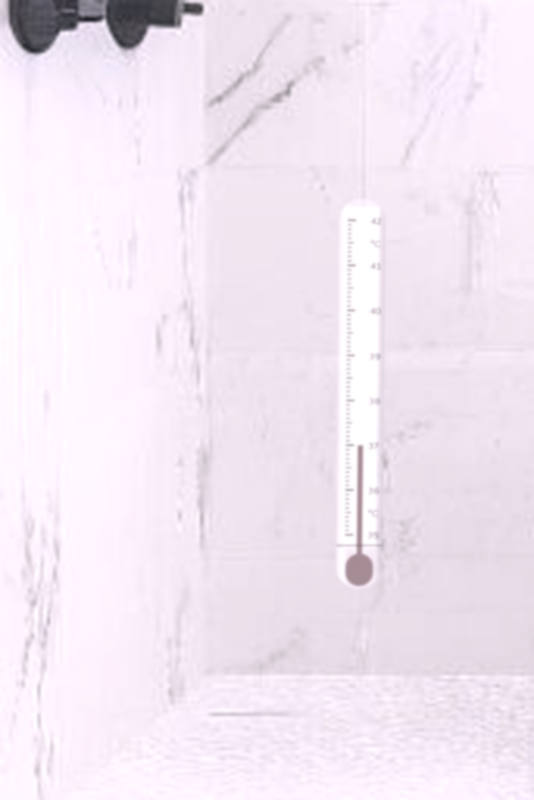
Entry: 37 °C
